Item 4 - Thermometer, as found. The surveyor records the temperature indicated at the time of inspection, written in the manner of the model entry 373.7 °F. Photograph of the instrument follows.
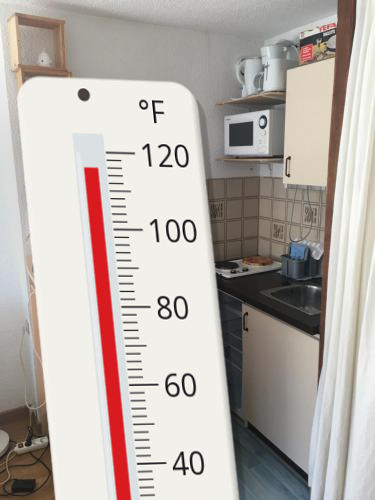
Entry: 116 °F
